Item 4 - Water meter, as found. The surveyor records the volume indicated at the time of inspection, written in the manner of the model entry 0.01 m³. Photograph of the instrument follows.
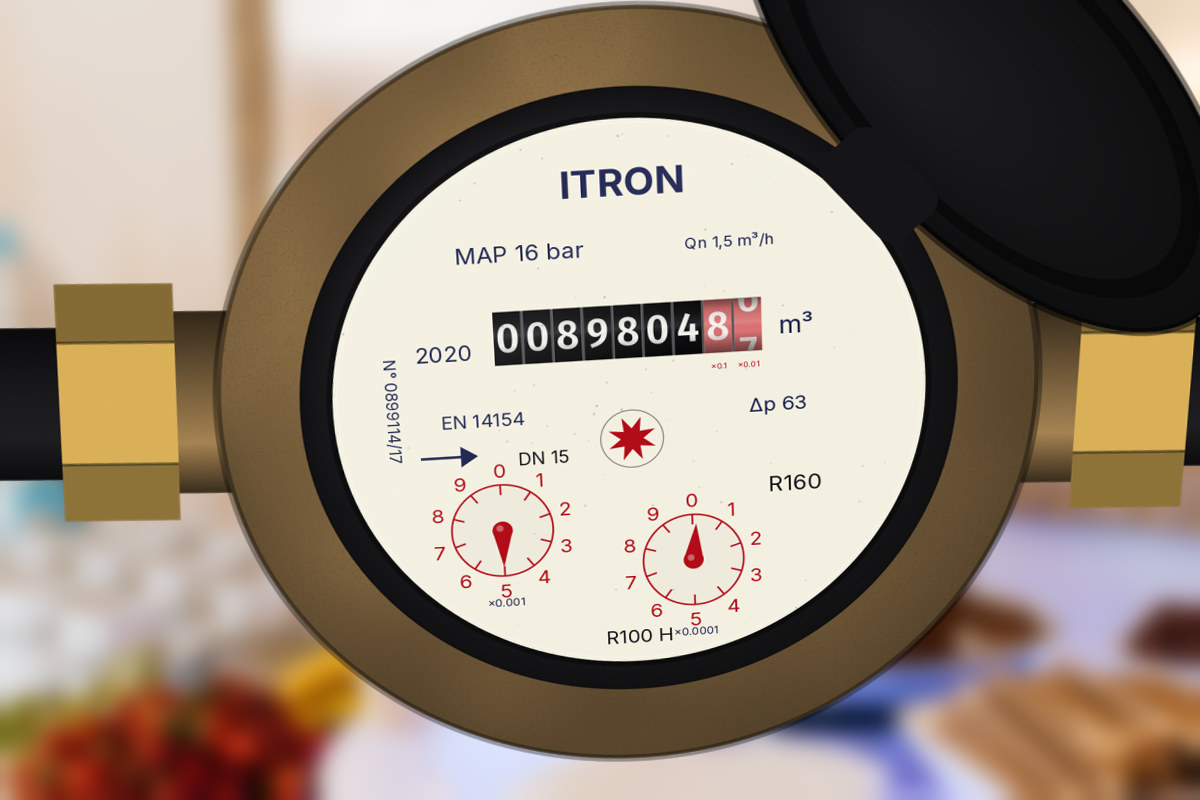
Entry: 89804.8650 m³
